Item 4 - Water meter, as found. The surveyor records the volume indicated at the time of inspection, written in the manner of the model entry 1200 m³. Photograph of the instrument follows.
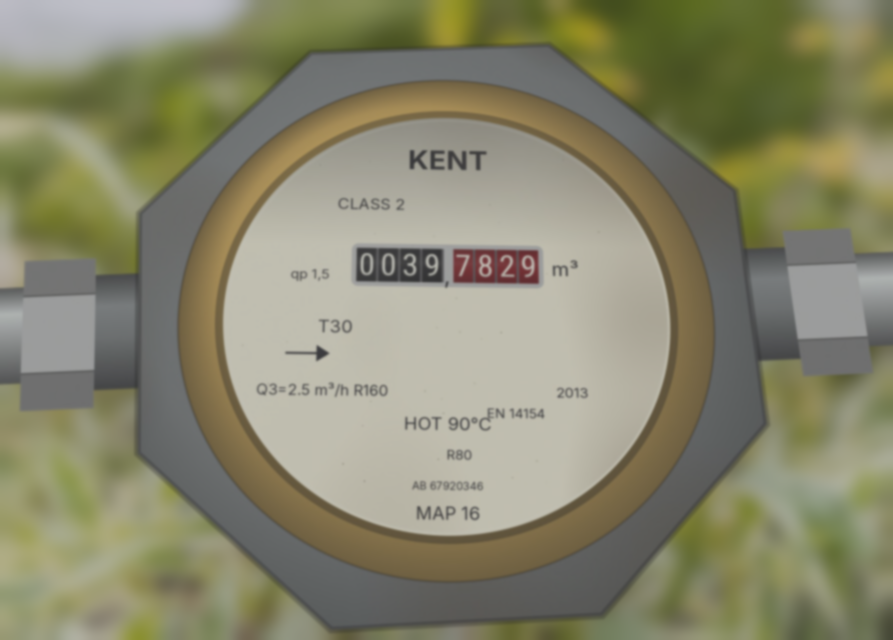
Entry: 39.7829 m³
